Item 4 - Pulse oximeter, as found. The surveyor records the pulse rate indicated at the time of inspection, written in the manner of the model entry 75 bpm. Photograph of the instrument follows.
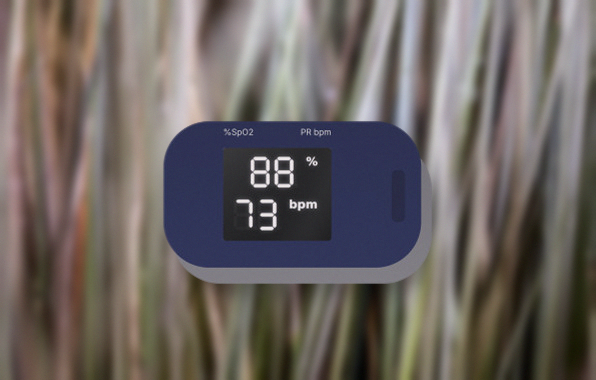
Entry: 73 bpm
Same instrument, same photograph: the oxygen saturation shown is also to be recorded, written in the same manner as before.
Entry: 88 %
